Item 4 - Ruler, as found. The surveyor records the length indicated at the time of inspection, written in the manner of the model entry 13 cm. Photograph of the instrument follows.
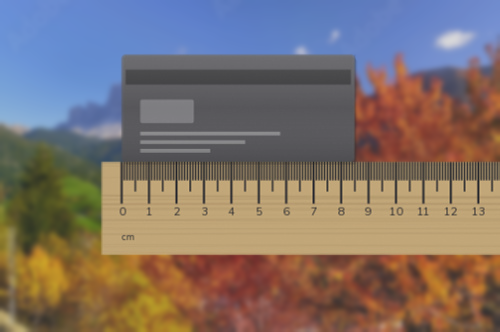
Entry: 8.5 cm
